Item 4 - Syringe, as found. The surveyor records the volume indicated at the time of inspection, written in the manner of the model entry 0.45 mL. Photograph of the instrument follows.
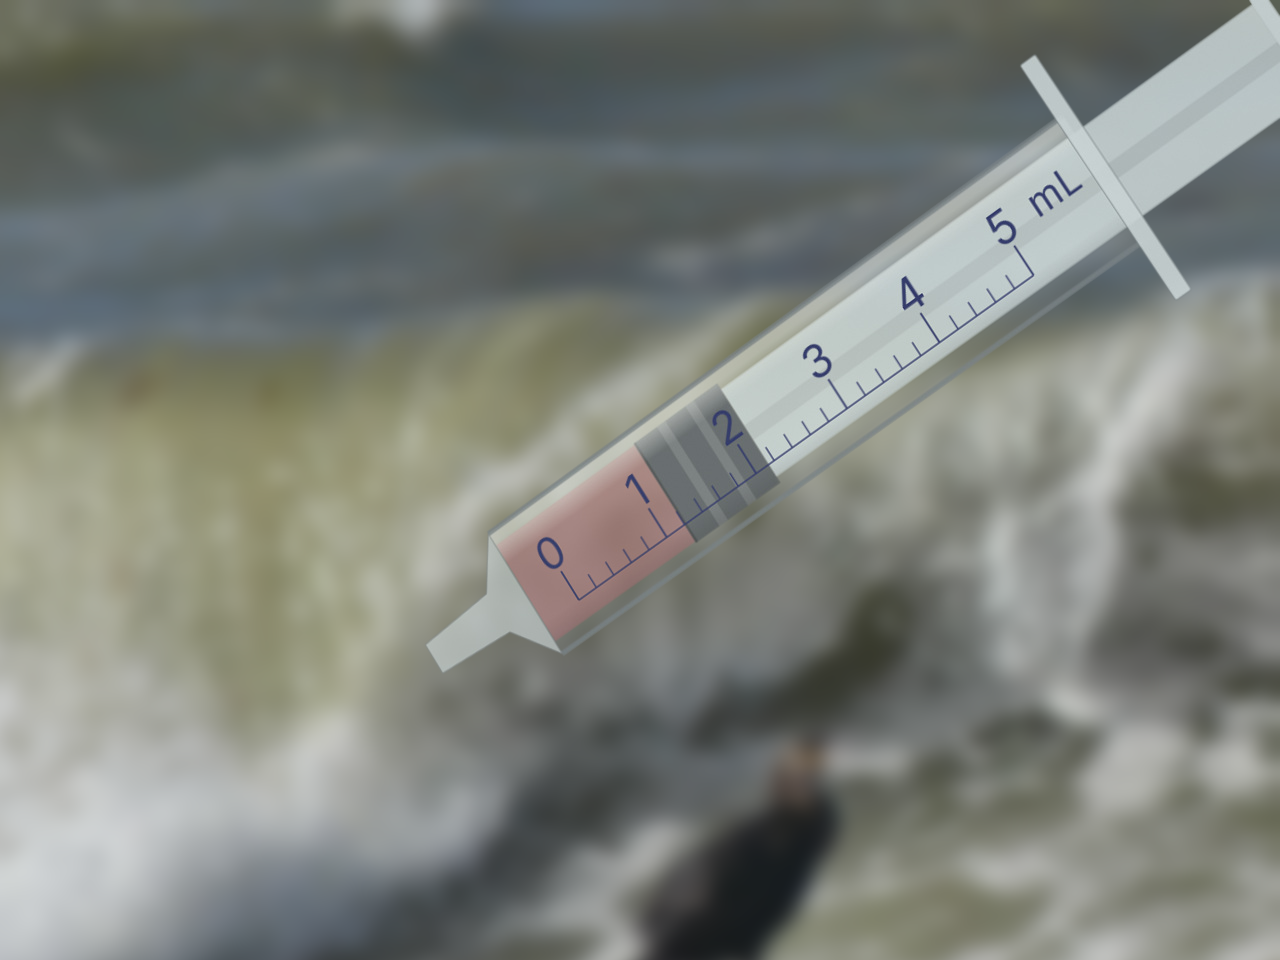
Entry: 1.2 mL
